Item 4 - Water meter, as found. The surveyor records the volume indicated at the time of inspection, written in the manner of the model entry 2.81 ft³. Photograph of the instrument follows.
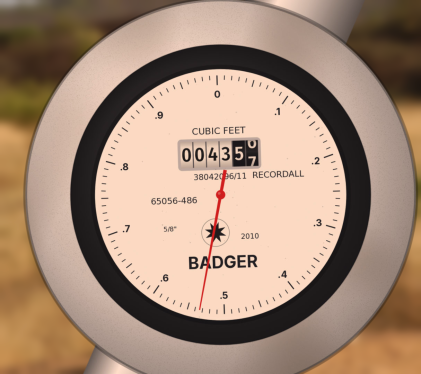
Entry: 4356.53 ft³
